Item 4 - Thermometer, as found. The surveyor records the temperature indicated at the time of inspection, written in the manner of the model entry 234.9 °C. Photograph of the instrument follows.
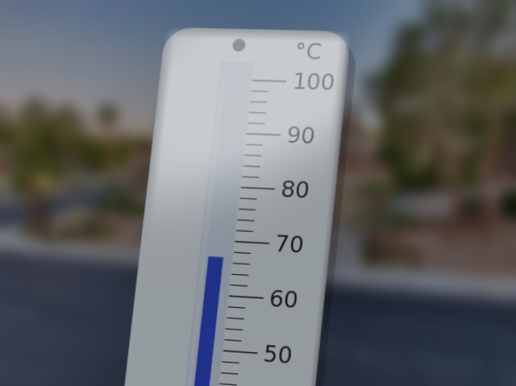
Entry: 67 °C
